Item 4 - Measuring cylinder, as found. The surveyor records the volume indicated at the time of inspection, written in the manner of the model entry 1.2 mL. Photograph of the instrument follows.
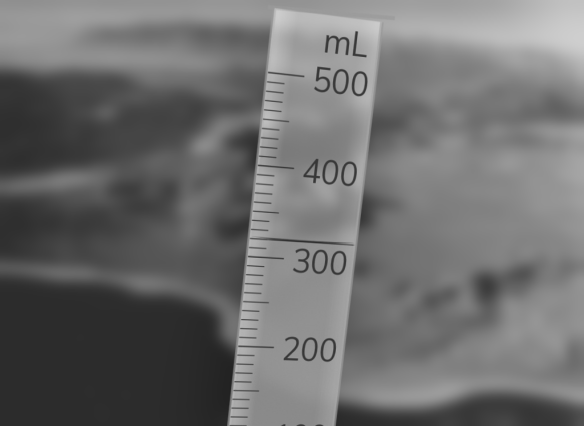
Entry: 320 mL
